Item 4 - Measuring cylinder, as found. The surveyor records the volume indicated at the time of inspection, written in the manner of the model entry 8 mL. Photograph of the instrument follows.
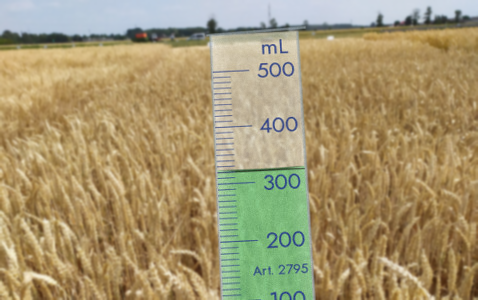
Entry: 320 mL
